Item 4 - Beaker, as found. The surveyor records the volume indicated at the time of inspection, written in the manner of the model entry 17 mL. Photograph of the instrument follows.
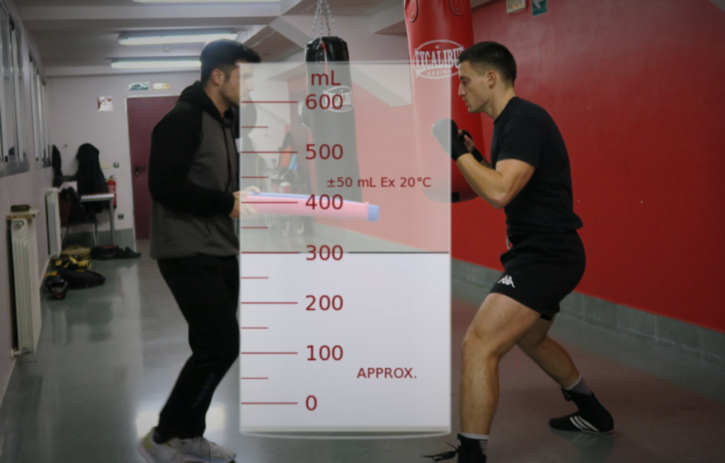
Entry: 300 mL
